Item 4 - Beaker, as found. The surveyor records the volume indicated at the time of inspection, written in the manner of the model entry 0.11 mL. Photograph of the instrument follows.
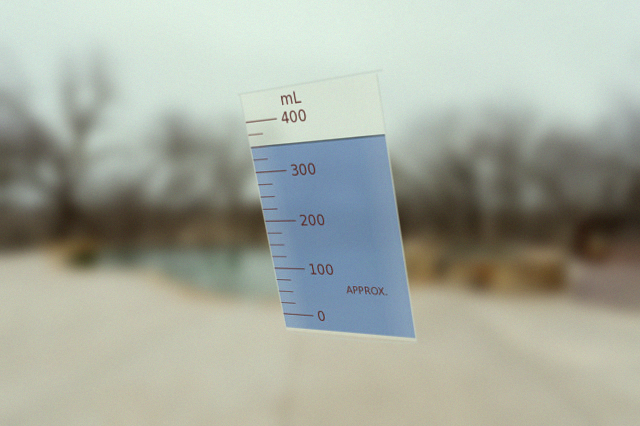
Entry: 350 mL
